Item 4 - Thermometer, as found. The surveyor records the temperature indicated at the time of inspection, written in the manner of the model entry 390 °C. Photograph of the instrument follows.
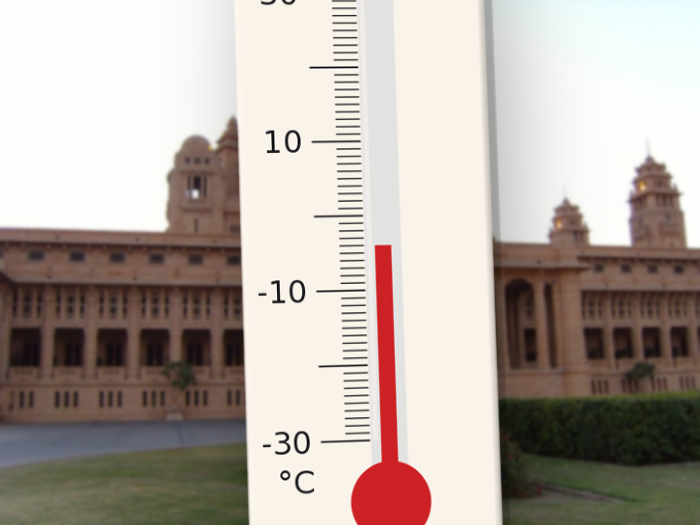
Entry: -4 °C
